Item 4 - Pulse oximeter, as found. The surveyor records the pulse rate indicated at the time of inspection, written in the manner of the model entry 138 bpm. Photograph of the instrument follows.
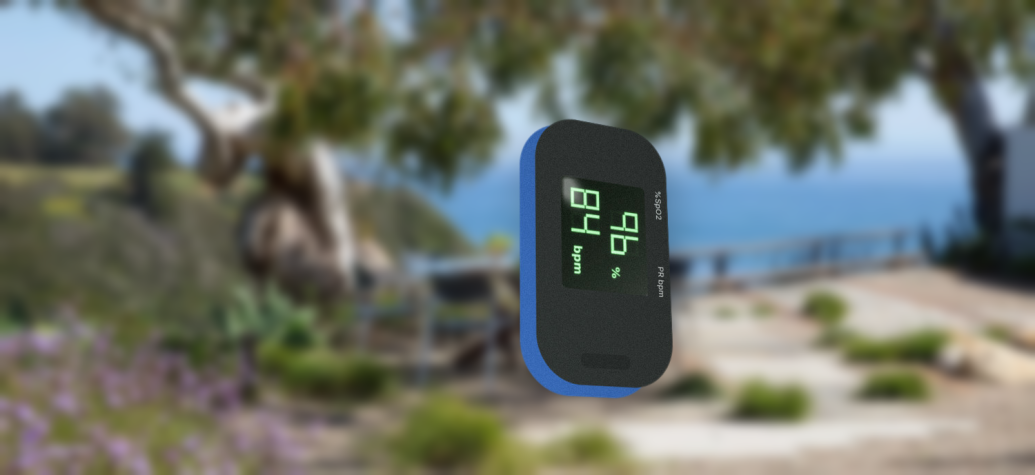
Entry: 84 bpm
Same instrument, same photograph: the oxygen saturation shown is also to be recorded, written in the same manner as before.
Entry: 96 %
